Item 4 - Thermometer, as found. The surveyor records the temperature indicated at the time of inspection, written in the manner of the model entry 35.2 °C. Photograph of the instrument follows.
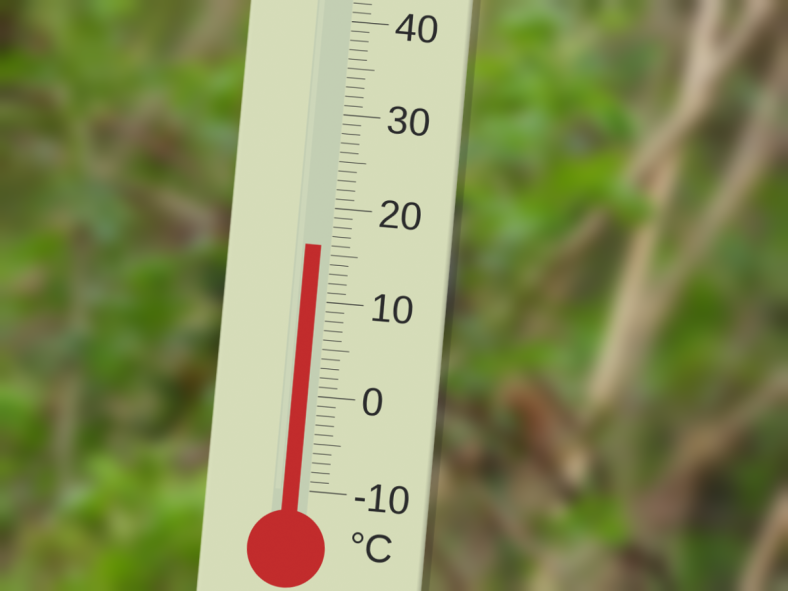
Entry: 16 °C
